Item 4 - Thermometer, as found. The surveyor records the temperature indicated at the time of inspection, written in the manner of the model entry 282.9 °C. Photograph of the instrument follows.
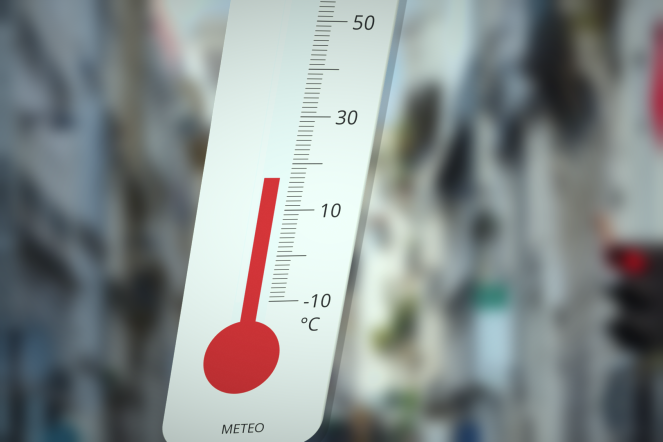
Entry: 17 °C
